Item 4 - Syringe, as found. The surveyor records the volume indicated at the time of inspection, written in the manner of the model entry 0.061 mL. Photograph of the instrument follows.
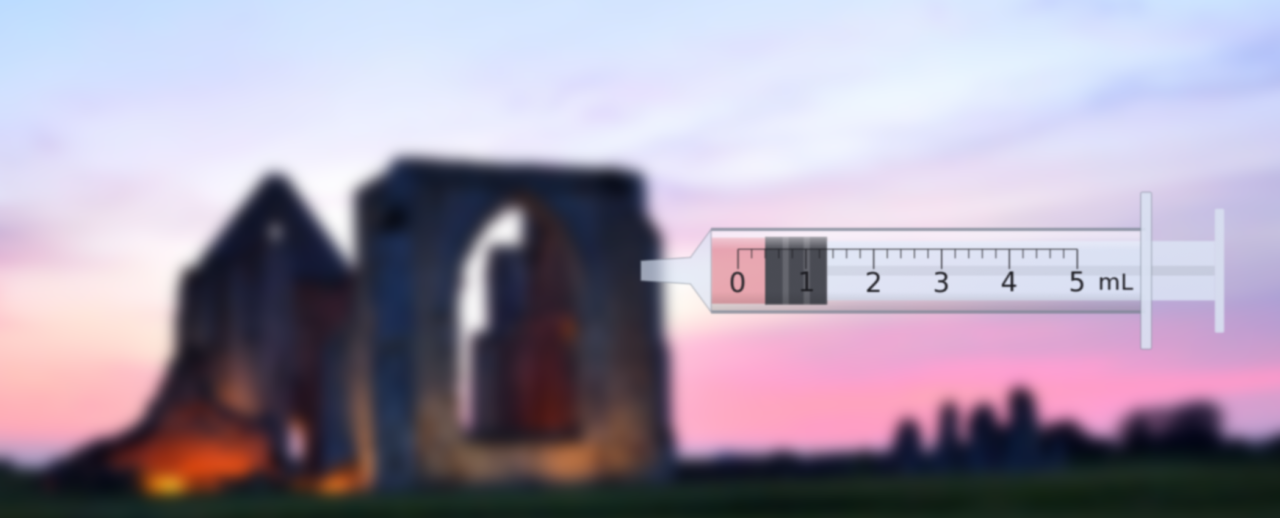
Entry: 0.4 mL
